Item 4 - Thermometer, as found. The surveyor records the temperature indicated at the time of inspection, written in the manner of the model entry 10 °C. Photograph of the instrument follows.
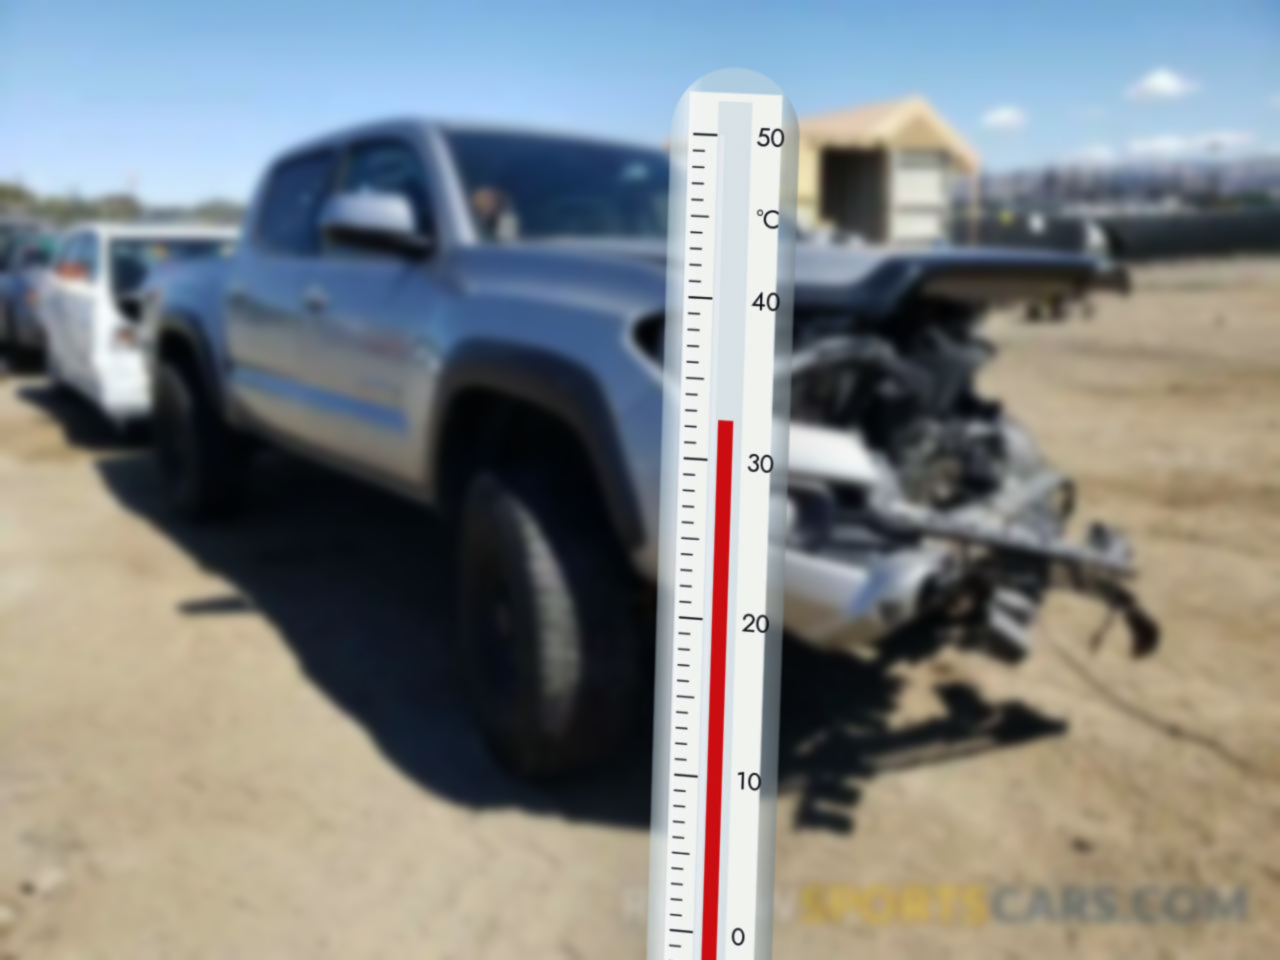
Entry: 32.5 °C
